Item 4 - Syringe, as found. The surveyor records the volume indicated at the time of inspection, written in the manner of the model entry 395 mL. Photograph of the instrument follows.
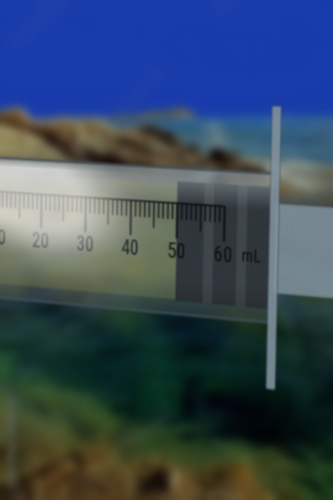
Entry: 50 mL
